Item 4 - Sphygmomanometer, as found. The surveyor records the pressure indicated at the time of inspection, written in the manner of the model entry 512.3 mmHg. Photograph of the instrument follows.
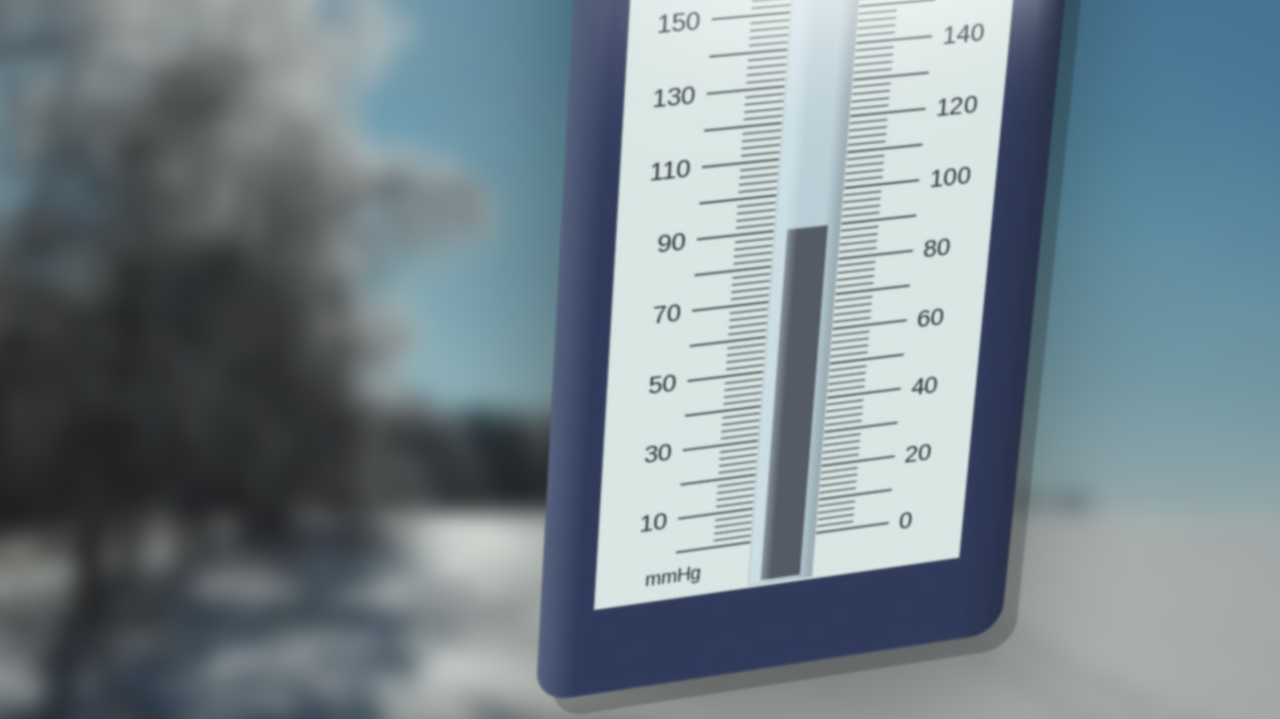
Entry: 90 mmHg
